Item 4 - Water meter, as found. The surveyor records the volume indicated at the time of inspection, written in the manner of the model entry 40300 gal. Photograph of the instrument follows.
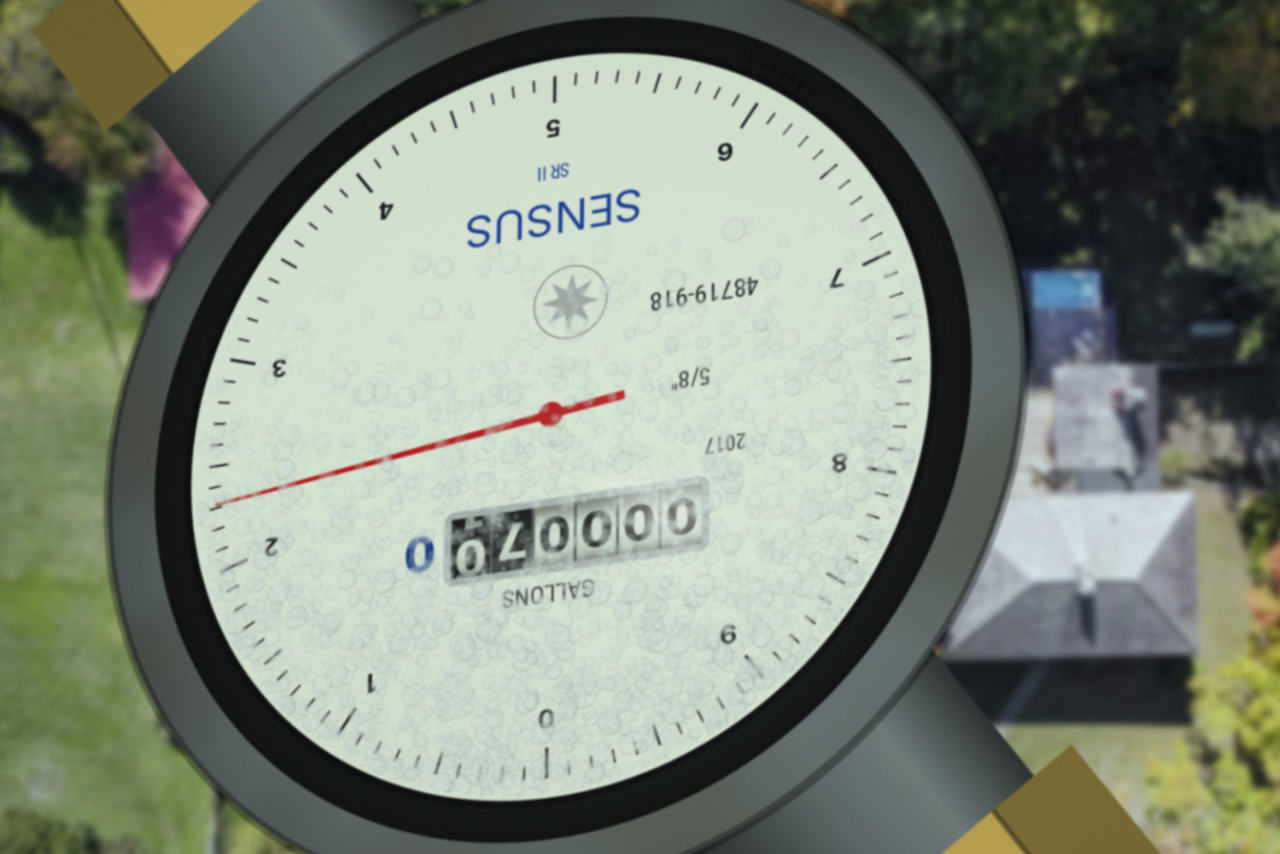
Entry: 702.3 gal
